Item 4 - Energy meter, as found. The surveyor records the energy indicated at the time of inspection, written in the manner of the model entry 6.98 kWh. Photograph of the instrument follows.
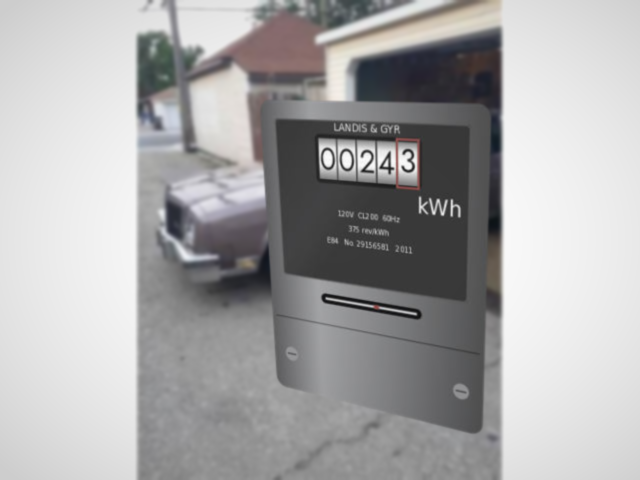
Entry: 24.3 kWh
